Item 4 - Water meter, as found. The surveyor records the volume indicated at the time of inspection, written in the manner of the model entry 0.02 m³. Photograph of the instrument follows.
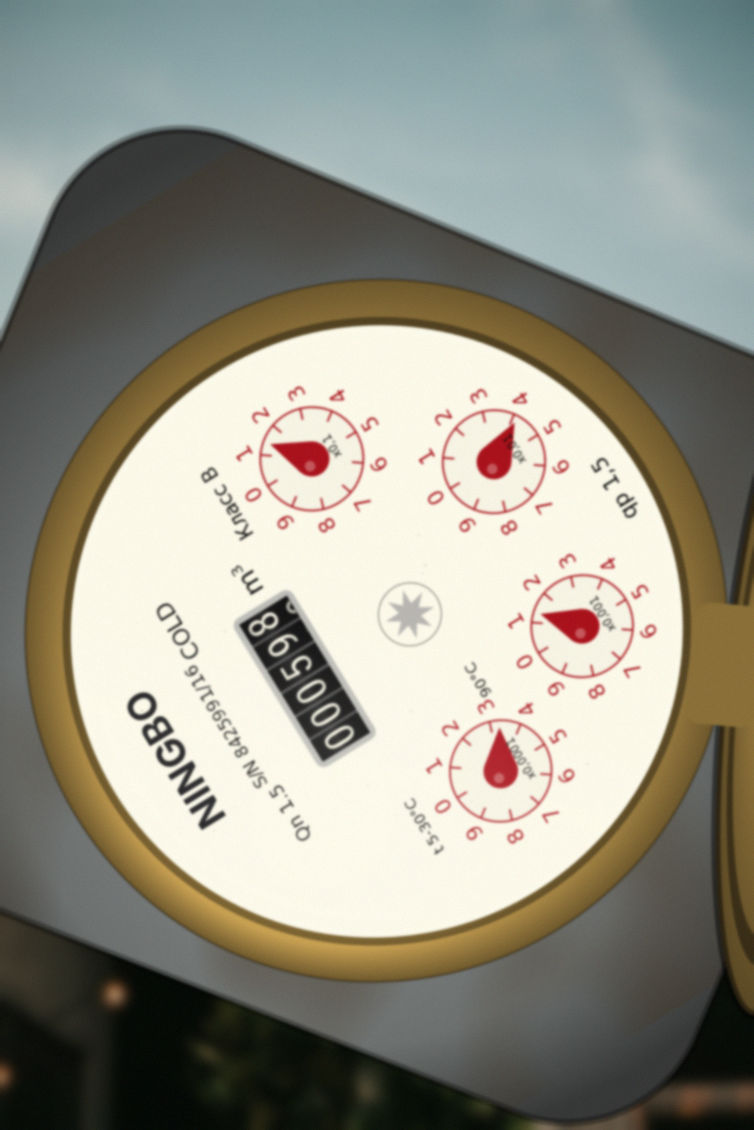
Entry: 598.1413 m³
